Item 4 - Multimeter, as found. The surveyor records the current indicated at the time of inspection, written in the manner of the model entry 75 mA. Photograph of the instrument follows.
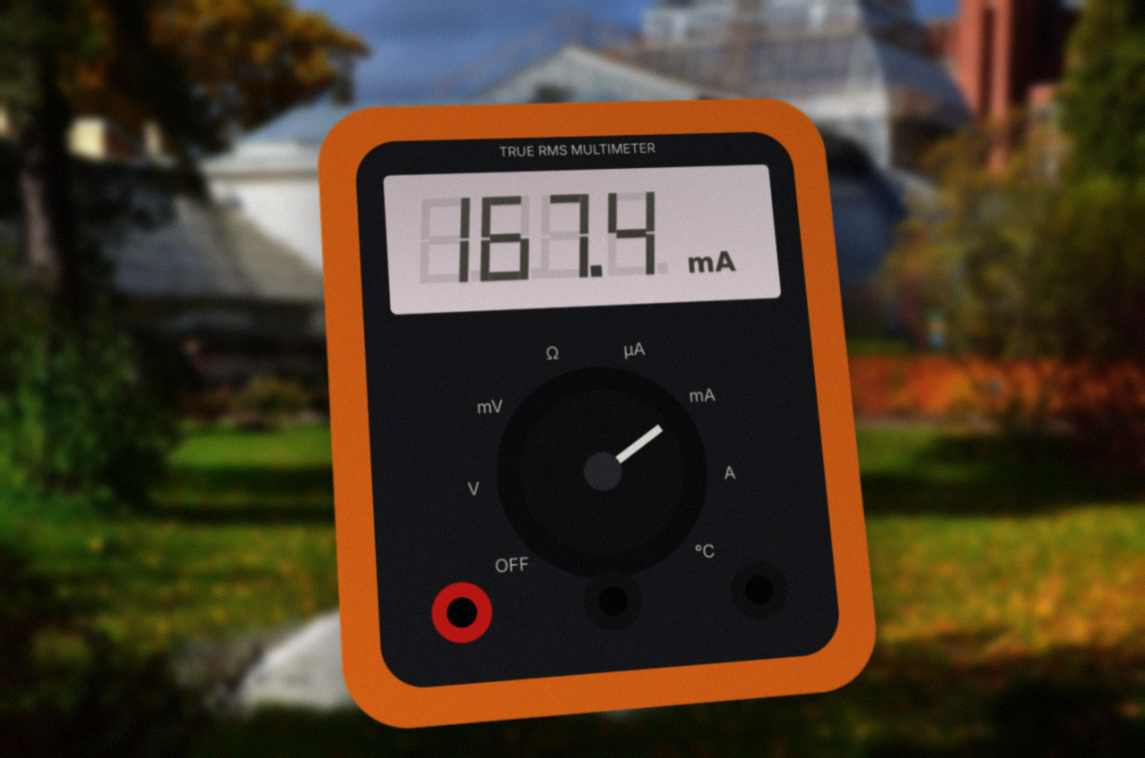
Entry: 167.4 mA
